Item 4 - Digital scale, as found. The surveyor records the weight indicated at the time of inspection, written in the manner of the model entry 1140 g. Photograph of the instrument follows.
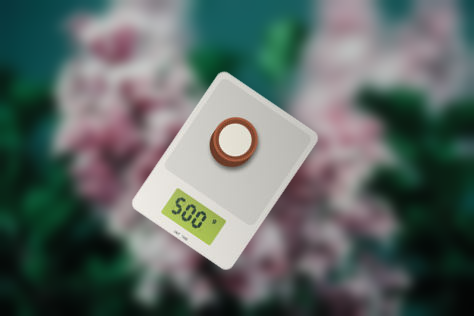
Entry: 500 g
